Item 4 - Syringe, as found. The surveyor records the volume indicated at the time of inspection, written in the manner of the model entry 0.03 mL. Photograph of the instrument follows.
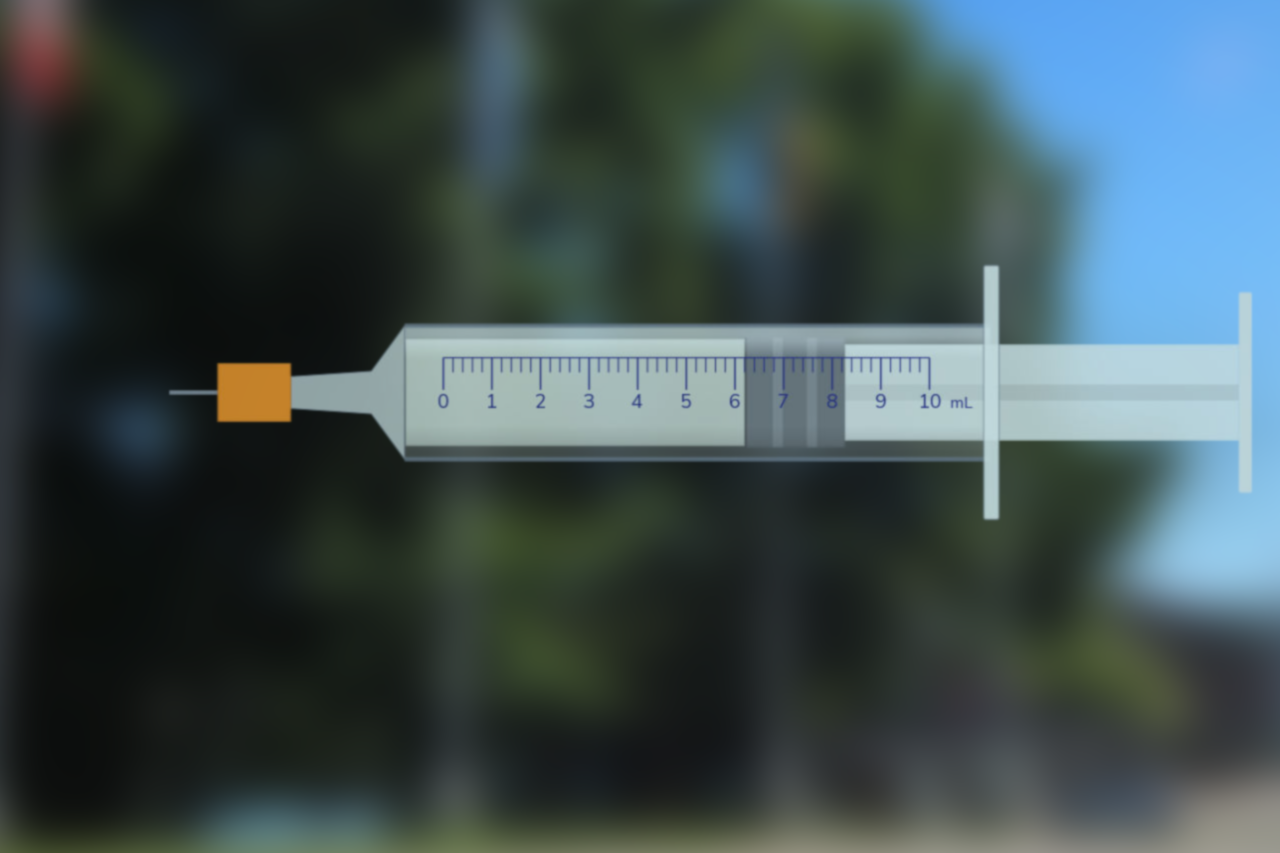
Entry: 6.2 mL
